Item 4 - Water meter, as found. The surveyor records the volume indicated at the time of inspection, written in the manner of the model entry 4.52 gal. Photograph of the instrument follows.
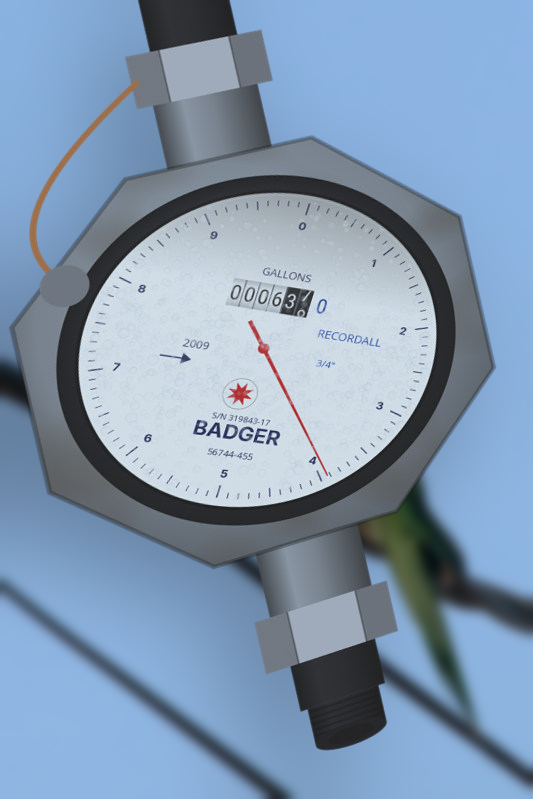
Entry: 6373.9 gal
